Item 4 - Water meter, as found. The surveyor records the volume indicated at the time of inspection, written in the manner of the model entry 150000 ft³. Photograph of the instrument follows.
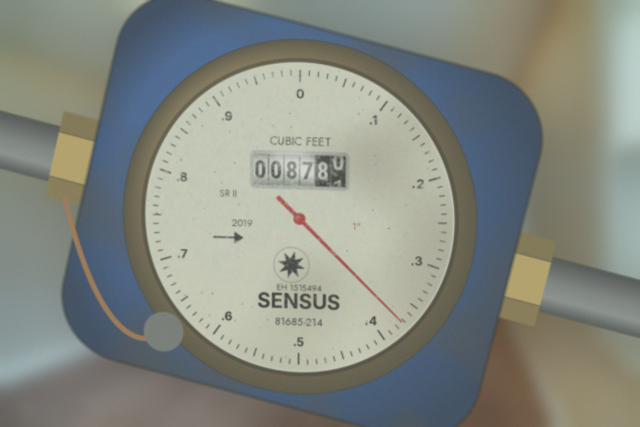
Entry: 8780.37 ft³
